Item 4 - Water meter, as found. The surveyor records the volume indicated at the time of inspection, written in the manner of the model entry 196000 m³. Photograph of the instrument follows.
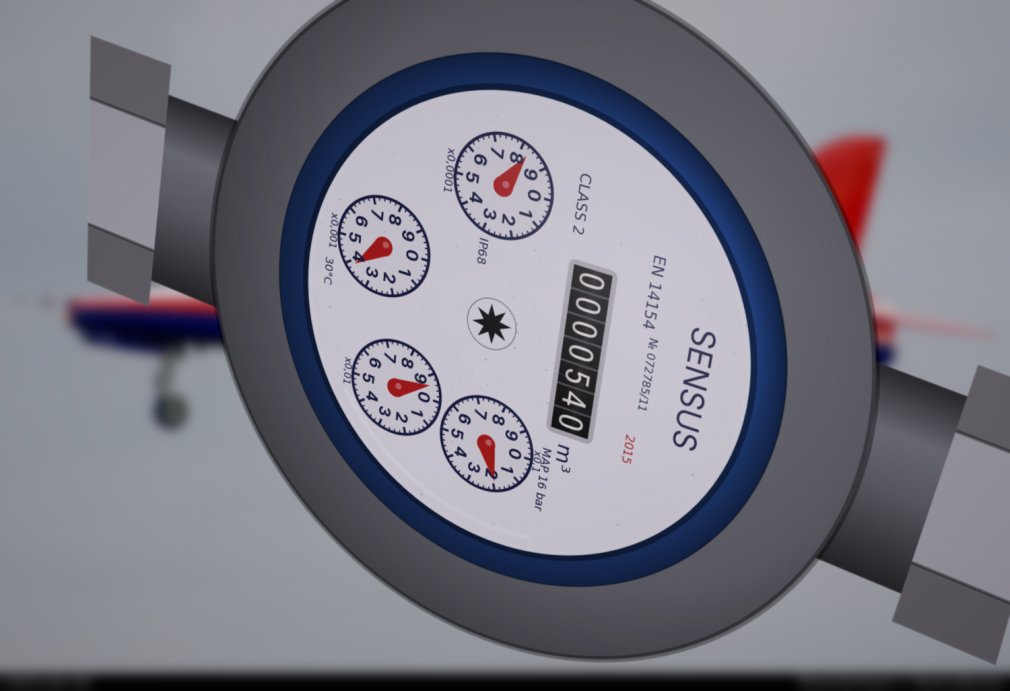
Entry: 540.1938 m³
